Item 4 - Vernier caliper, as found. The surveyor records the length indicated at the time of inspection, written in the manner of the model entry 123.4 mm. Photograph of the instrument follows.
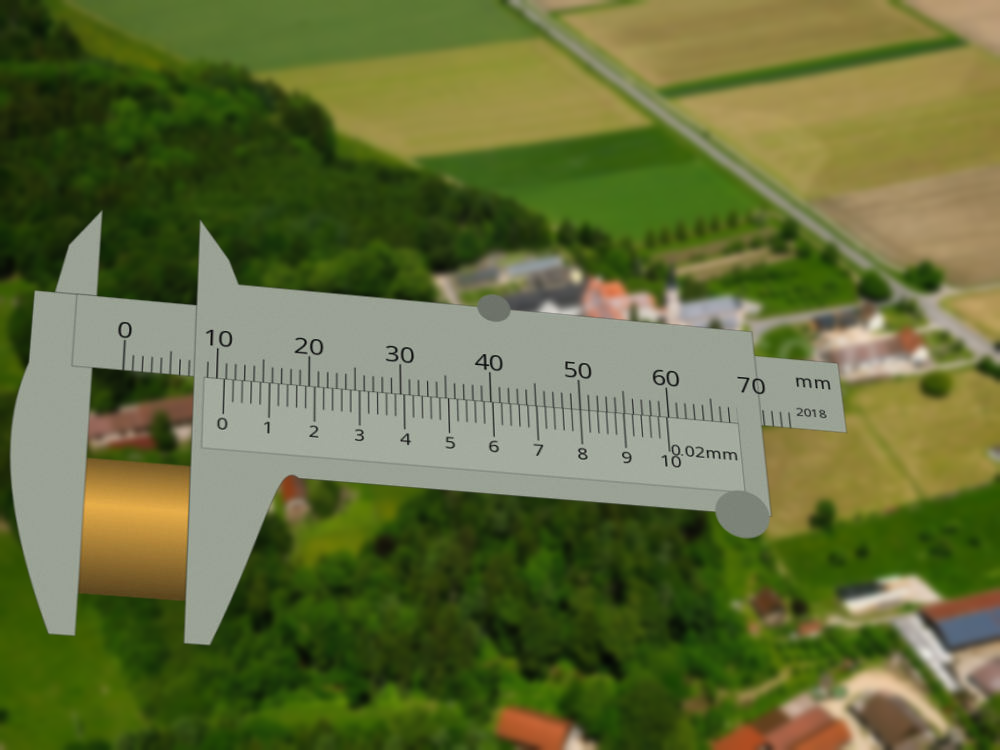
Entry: 10.8 mm
